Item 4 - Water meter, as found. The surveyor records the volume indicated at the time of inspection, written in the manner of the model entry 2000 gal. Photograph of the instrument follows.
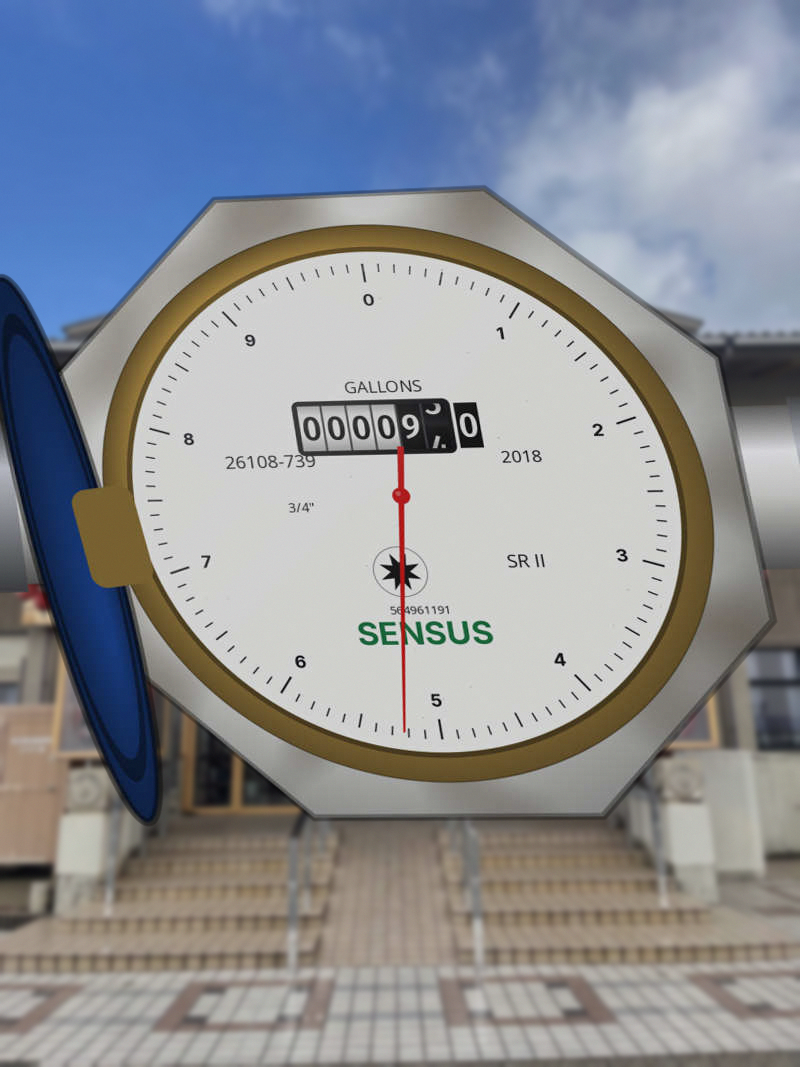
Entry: 935.2 gal
